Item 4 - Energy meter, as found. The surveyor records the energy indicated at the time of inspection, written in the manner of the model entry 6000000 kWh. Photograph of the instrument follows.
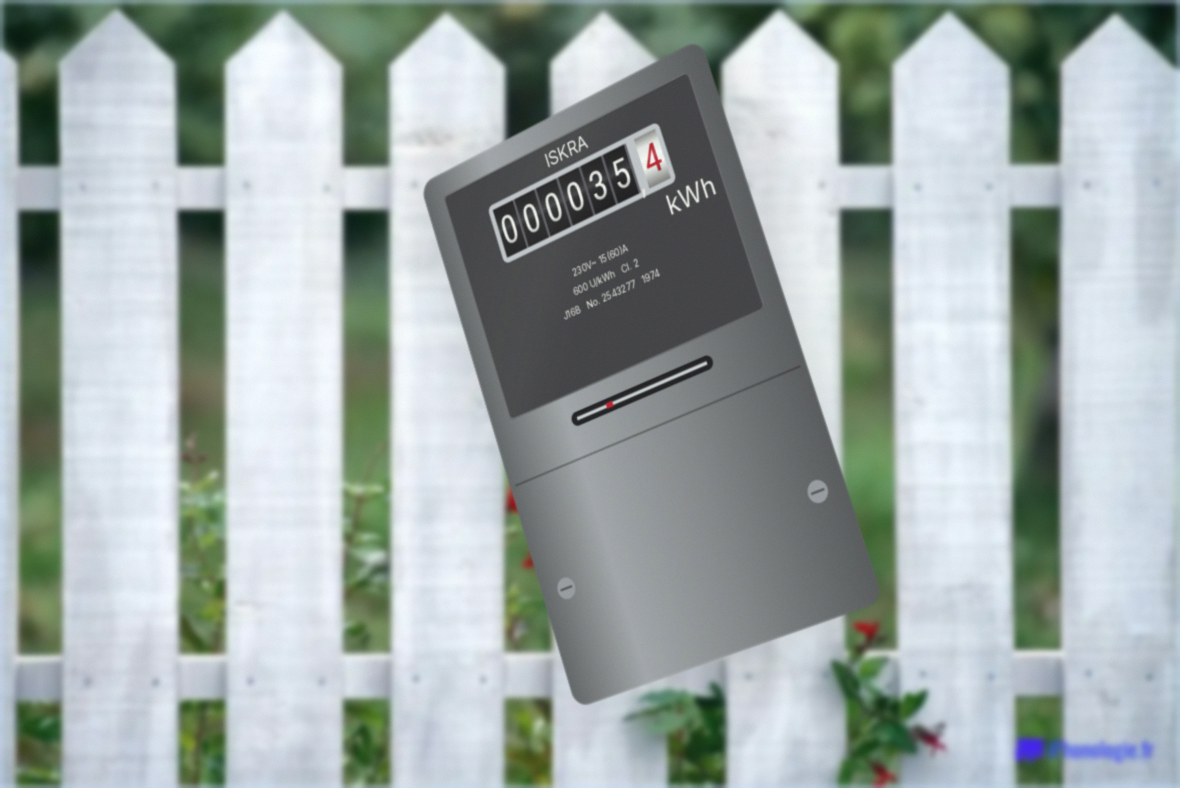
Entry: 35.4 kWh
